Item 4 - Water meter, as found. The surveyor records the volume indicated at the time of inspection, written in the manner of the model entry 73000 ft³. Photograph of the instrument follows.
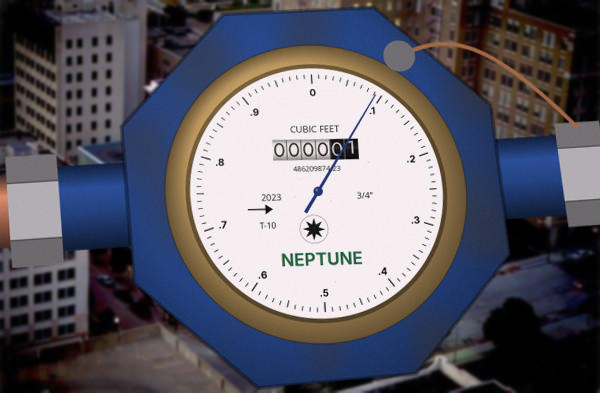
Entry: 1.09 ft³
